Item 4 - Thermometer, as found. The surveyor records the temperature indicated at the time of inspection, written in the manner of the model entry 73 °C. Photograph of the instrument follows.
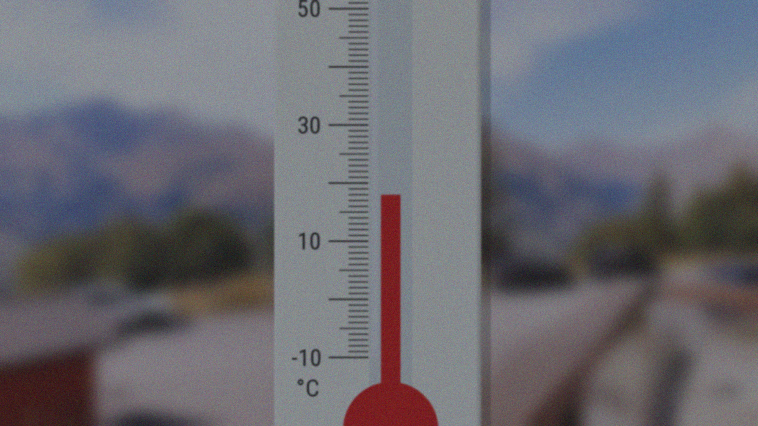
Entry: 18 °C
